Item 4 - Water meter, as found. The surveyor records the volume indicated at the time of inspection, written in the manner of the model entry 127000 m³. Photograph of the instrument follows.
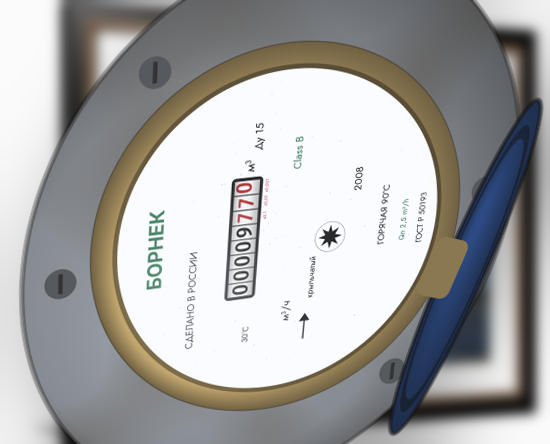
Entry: 9.770 m³
